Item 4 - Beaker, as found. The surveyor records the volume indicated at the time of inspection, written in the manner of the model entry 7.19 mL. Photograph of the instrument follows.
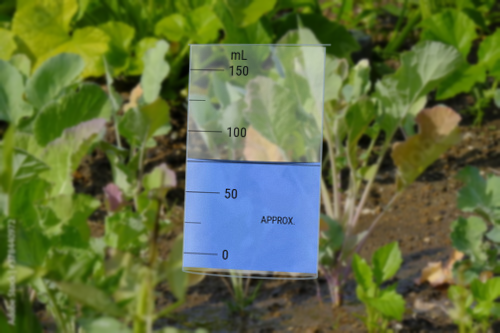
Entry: 75 mL
